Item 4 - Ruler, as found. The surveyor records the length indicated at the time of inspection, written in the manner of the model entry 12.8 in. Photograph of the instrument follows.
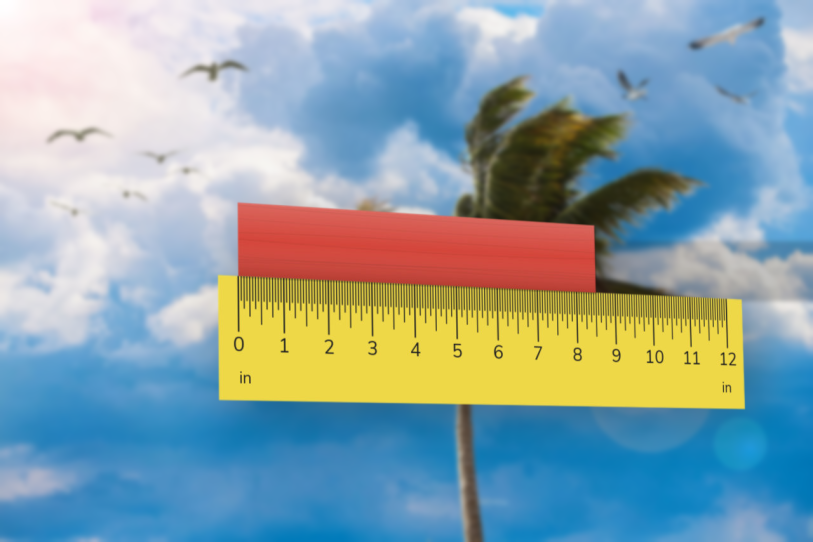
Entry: 8.5 in
